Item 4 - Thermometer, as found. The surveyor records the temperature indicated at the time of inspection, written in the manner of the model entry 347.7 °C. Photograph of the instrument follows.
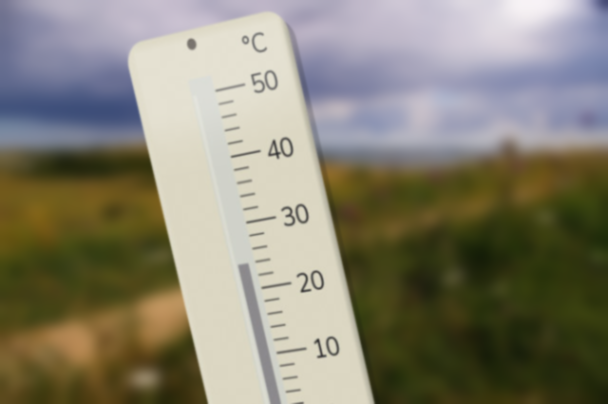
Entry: 24 °C
